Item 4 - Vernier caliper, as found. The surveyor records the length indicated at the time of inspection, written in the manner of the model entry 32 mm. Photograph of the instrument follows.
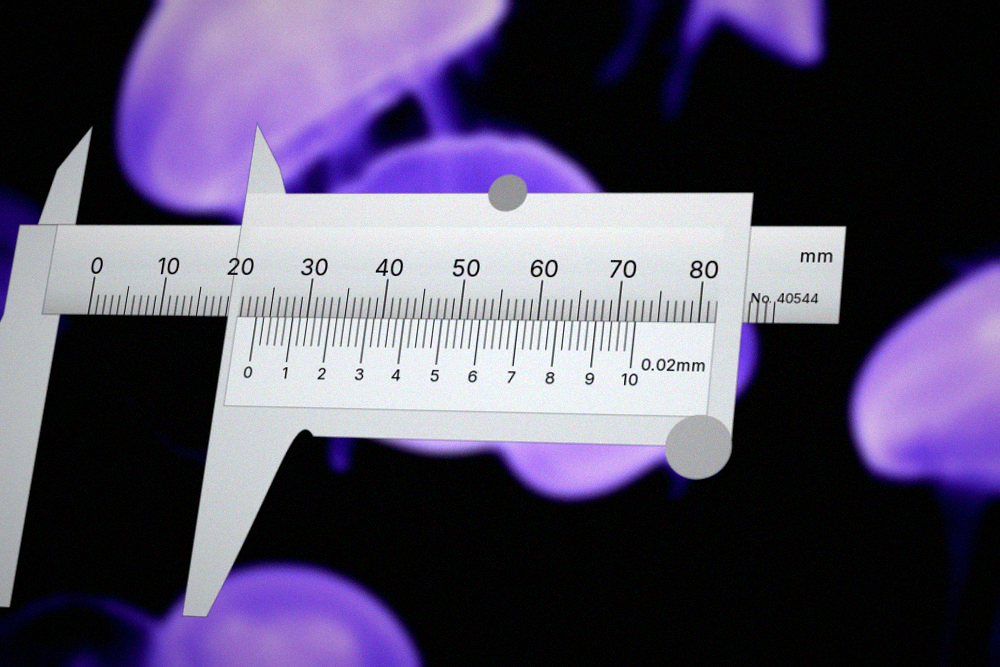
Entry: 23.2 mm
